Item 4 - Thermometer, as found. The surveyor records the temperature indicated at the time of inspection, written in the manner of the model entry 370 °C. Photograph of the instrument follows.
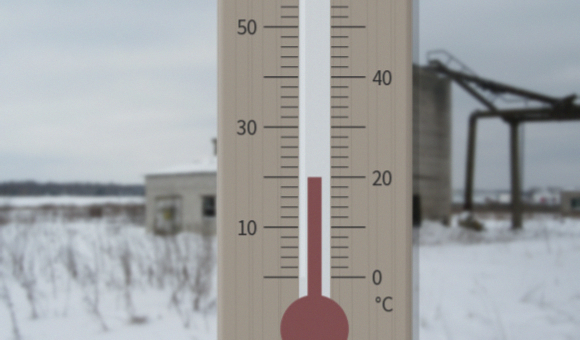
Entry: 20 °C
